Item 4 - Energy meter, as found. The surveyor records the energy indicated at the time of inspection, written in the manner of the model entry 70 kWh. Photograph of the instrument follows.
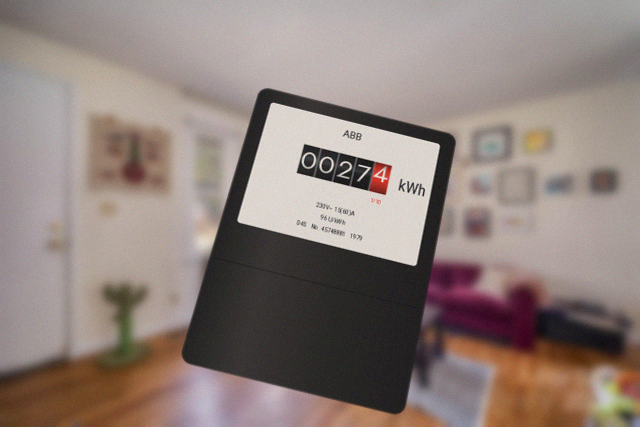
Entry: 27.4 kWh
